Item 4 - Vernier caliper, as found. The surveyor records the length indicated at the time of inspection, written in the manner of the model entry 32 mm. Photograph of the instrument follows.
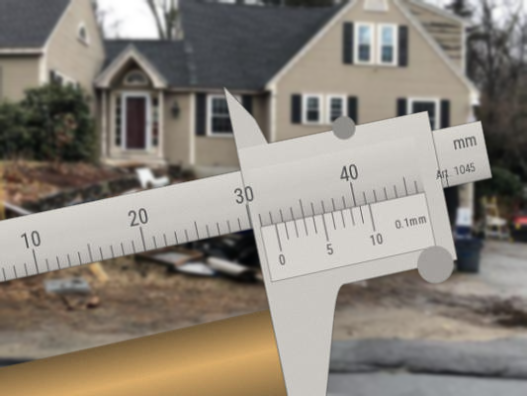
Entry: 32.3 mm
